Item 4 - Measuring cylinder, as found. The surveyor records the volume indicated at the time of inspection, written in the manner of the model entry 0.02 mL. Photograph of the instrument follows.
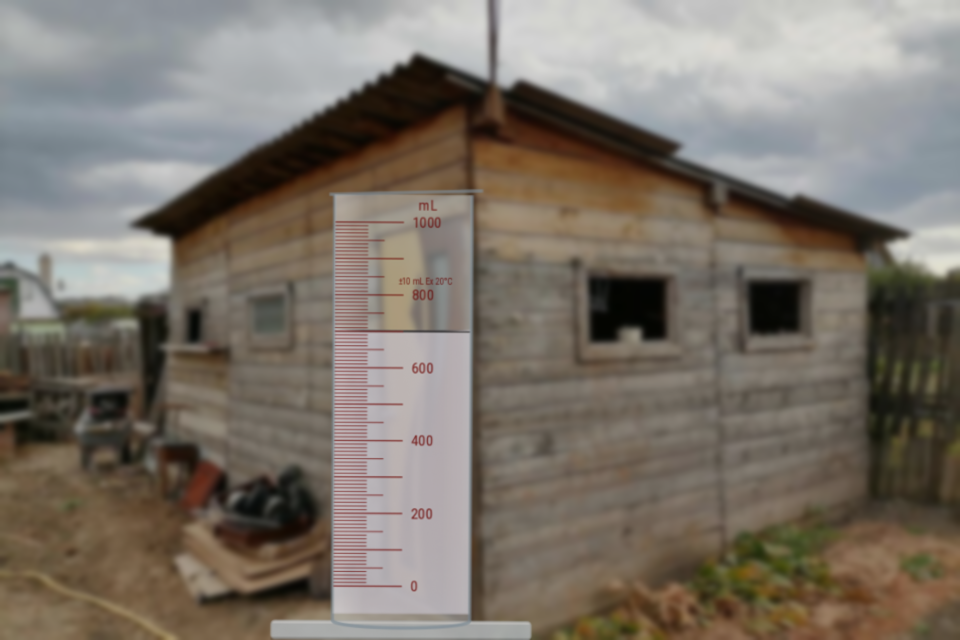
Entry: 700 mL
